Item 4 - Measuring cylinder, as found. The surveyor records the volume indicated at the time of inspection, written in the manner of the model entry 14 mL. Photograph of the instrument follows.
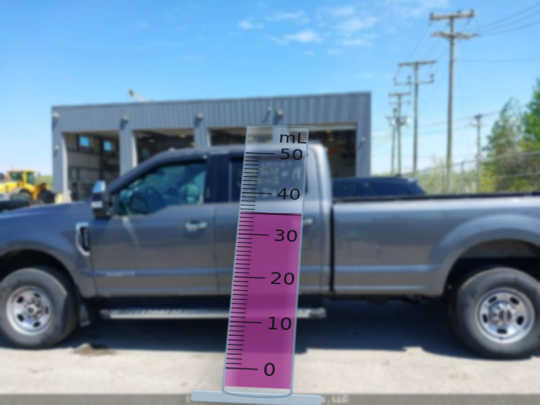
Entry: 35 mL
